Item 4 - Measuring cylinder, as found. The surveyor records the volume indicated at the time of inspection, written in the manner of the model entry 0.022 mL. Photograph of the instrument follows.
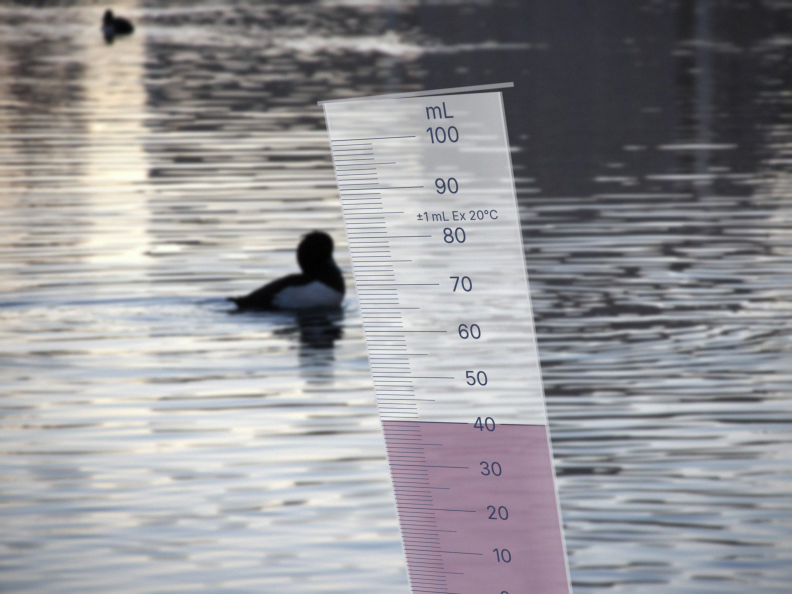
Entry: 40 mL
